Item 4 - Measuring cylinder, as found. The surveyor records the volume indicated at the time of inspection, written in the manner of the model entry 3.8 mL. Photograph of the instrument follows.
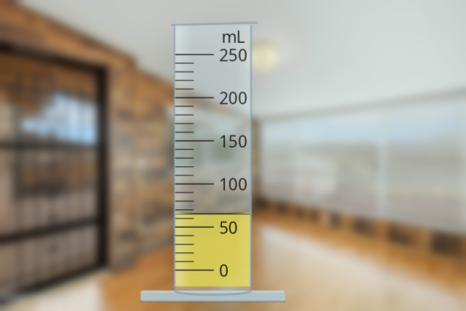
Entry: 65 mL
